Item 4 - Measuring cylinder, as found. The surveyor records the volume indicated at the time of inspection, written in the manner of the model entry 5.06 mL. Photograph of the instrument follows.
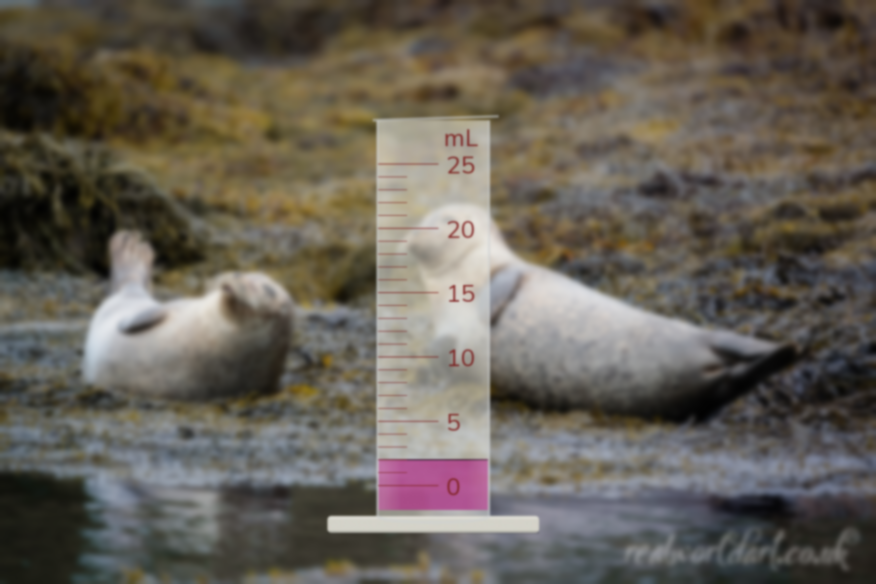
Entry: 2 mL
